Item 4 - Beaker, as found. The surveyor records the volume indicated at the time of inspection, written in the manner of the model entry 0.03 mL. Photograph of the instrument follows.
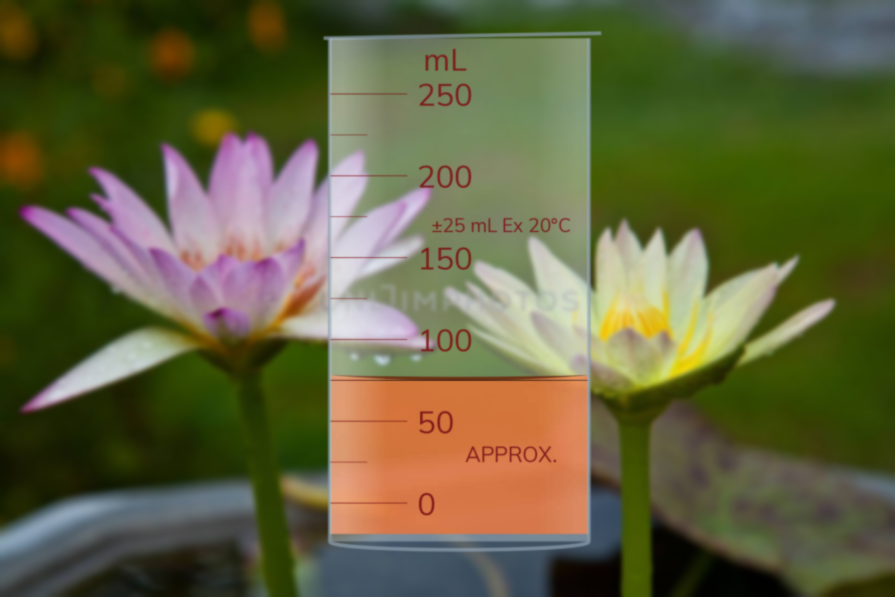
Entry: 75 mL
